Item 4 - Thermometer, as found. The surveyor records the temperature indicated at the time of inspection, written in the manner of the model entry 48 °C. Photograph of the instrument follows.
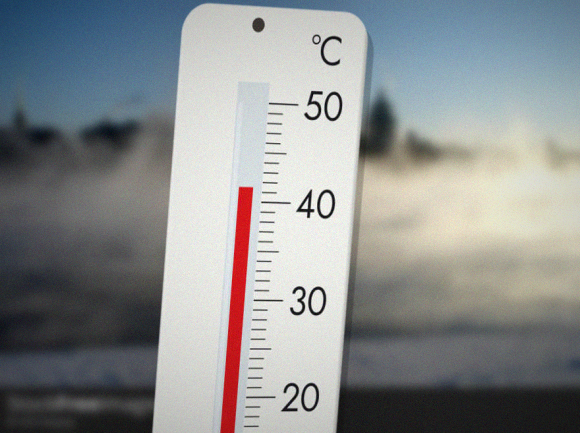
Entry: 41.5 °C
